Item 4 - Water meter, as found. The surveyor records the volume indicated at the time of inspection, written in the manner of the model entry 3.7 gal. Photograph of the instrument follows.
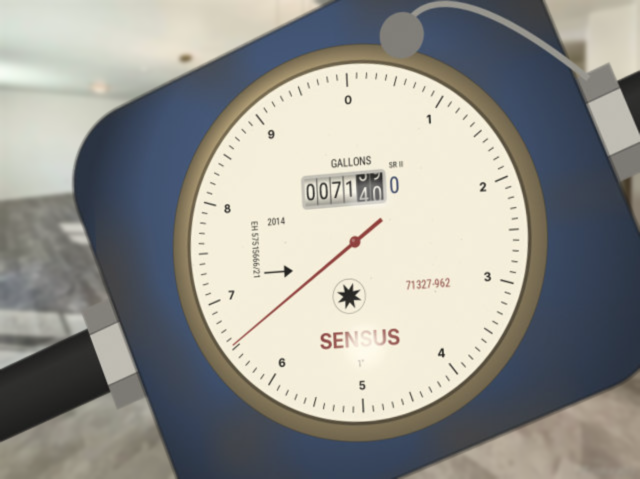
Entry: 71396.5 gal
